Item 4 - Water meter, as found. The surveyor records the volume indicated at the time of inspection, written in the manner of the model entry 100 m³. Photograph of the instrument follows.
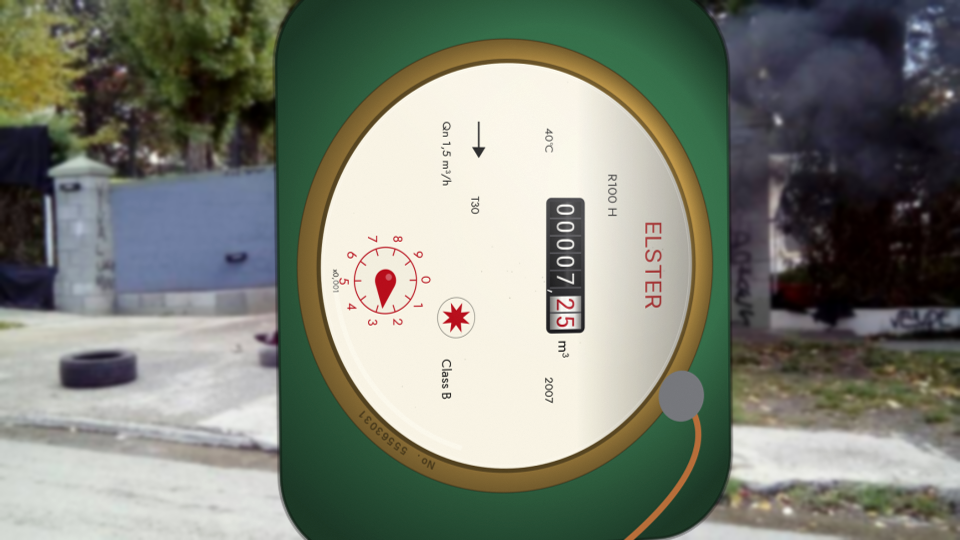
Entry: 7.252 m³
